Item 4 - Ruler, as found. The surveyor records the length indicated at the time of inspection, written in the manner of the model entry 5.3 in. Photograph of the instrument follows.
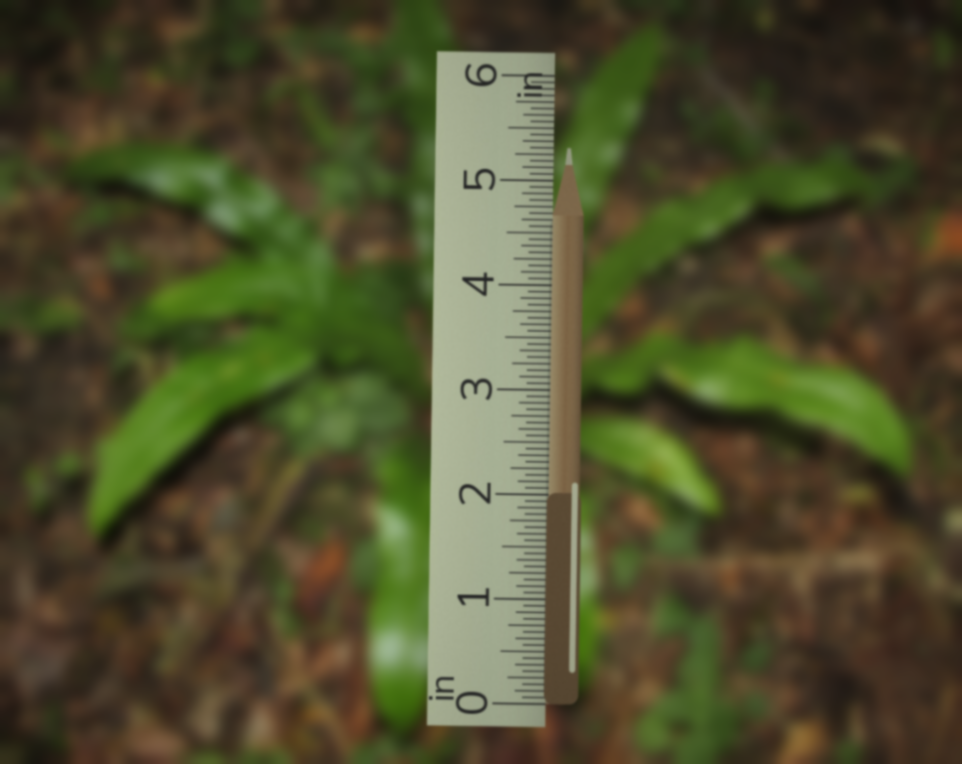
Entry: 5.3125 in
